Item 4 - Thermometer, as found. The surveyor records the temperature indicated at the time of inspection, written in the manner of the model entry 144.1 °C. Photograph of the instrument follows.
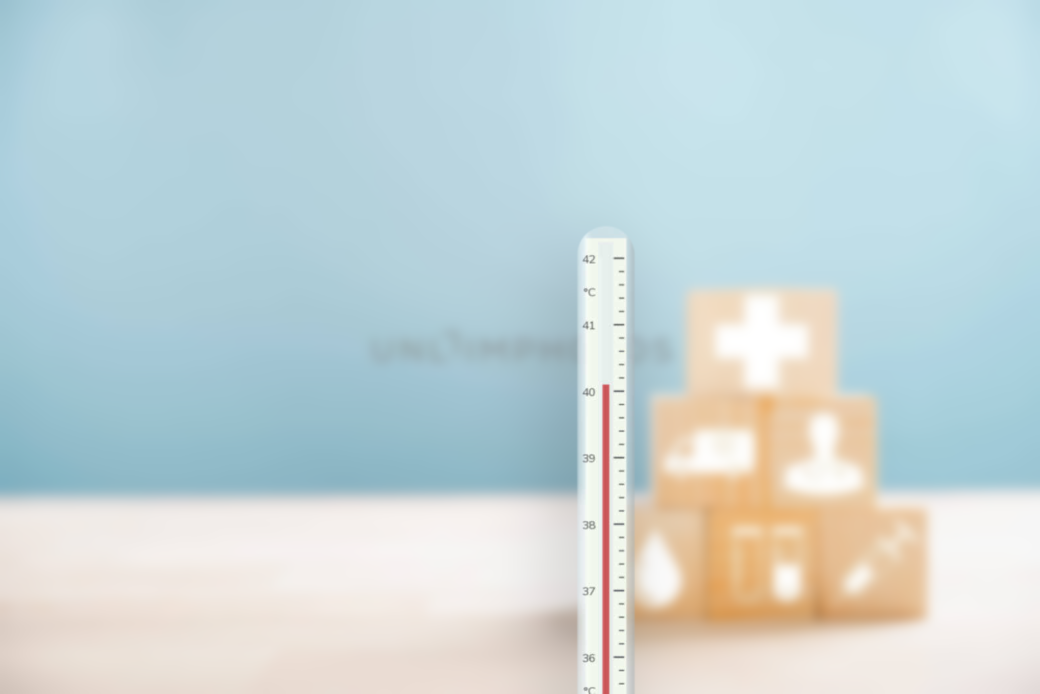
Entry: 40.1 °C
